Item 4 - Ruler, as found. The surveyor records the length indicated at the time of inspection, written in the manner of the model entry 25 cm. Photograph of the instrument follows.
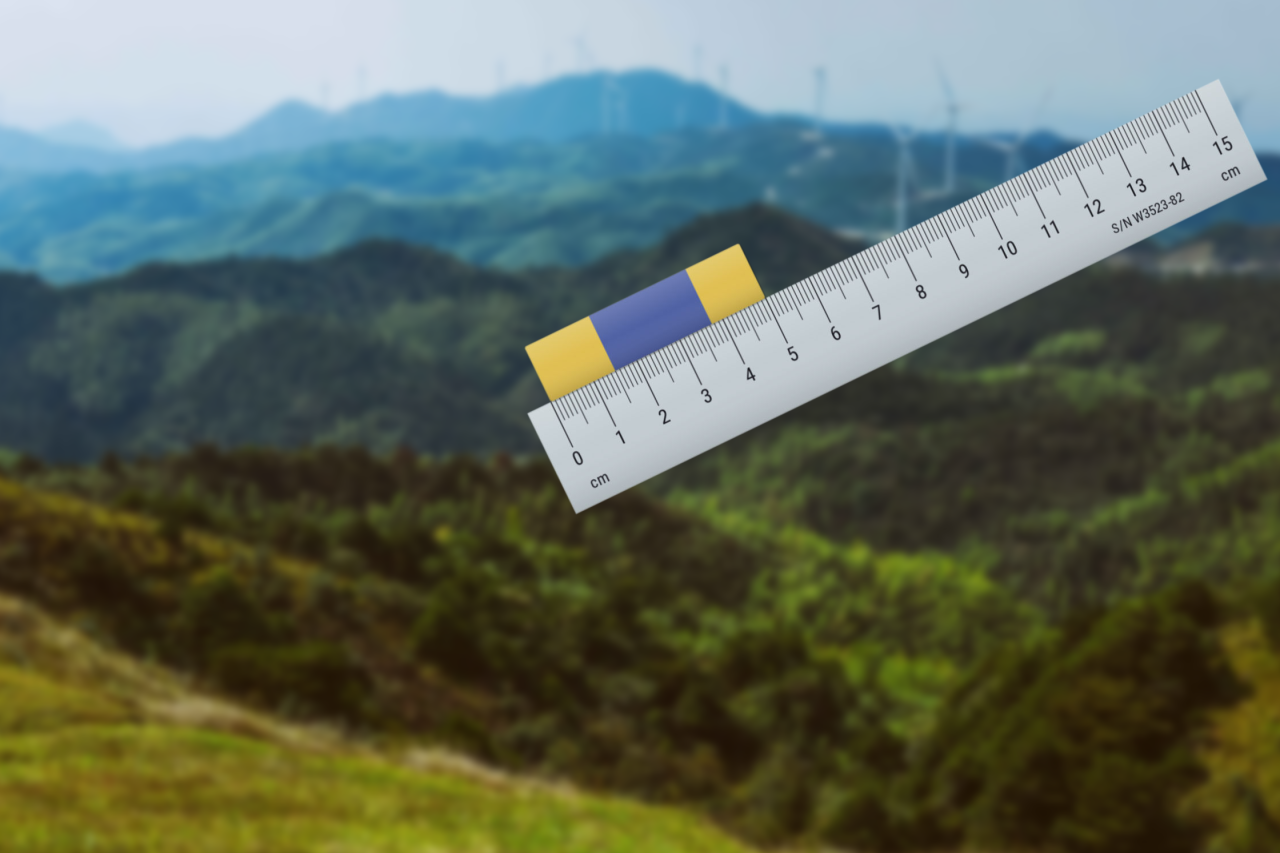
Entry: 5 cm
